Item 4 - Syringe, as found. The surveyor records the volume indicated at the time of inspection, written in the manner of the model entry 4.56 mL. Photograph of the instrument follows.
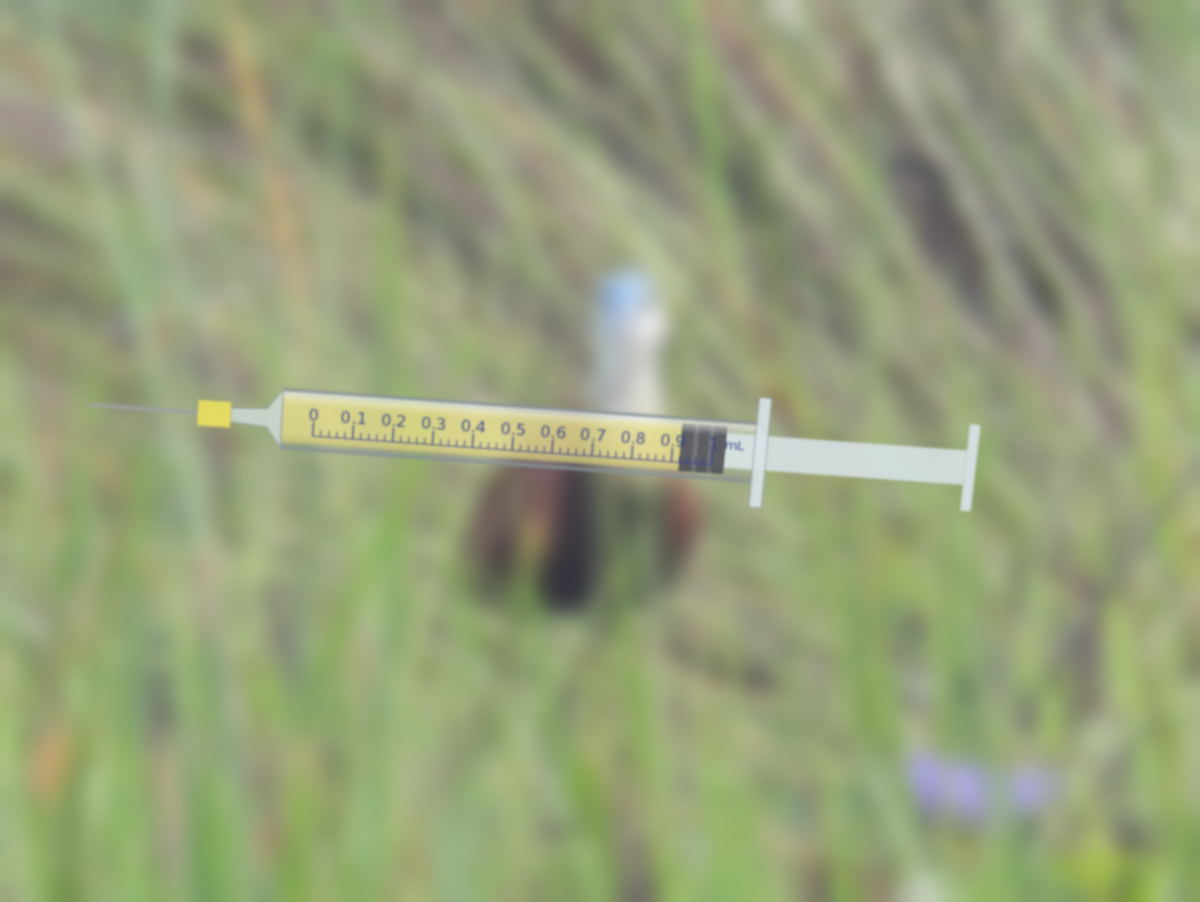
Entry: 0.92 mL
